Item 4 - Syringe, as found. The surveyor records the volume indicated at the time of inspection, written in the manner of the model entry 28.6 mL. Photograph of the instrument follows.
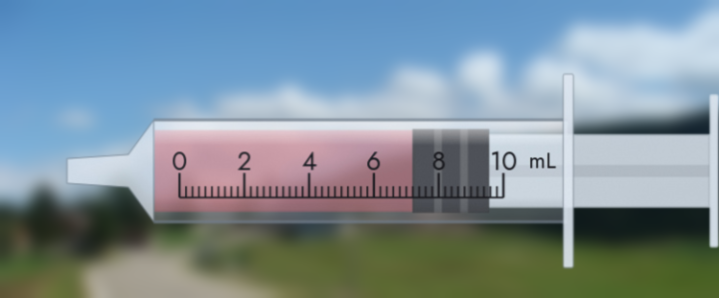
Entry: 7.2 mL
